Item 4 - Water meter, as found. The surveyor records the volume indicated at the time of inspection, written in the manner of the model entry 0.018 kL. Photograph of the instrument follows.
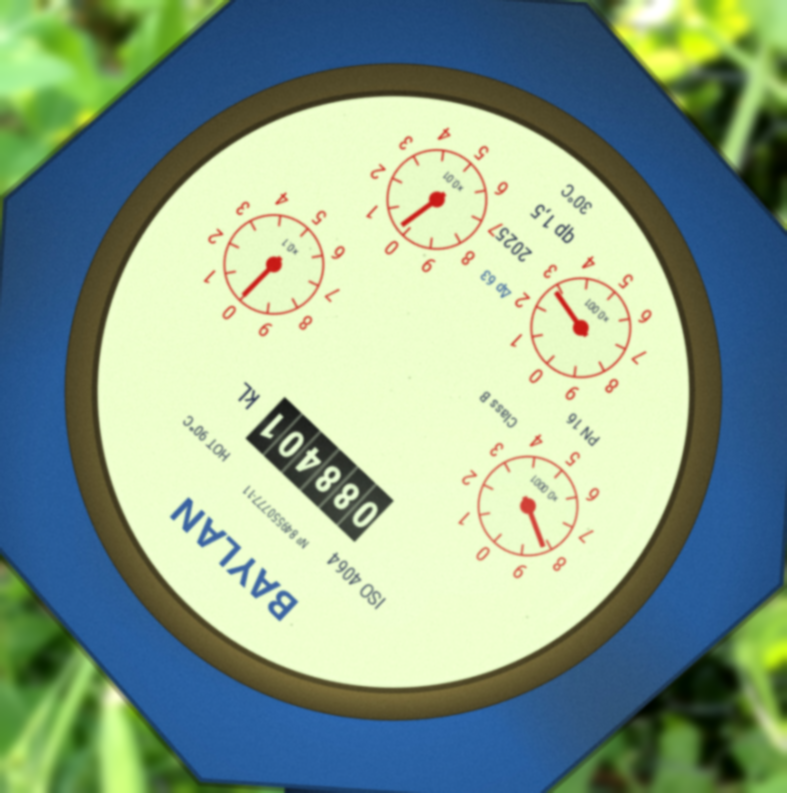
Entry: 88401.0028 kL
